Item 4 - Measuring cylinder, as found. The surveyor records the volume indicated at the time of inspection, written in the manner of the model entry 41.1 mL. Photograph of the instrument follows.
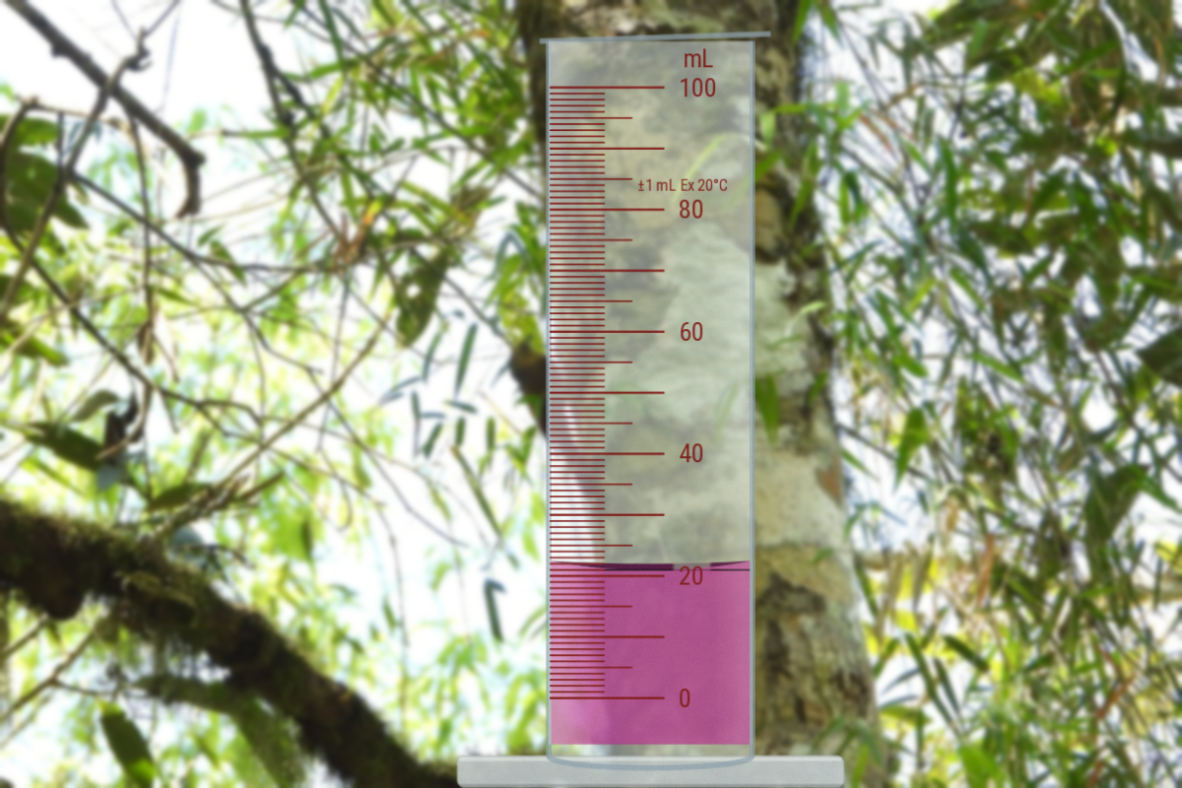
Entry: 21 mL
